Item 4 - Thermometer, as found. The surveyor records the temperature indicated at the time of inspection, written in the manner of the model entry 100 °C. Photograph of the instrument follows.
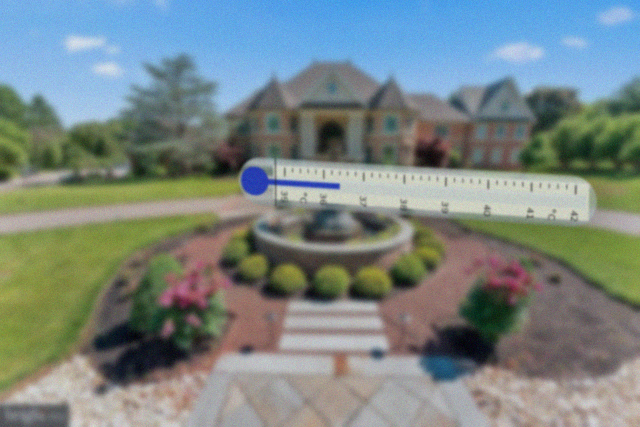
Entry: 36.4 °C
